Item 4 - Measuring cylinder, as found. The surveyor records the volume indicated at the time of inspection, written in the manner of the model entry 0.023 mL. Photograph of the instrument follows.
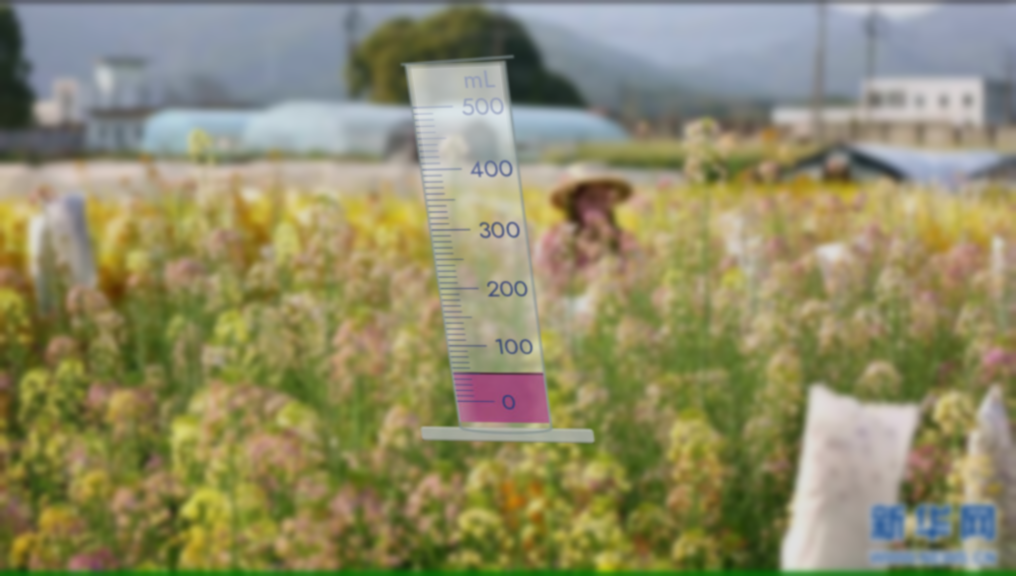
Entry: 50 mL
